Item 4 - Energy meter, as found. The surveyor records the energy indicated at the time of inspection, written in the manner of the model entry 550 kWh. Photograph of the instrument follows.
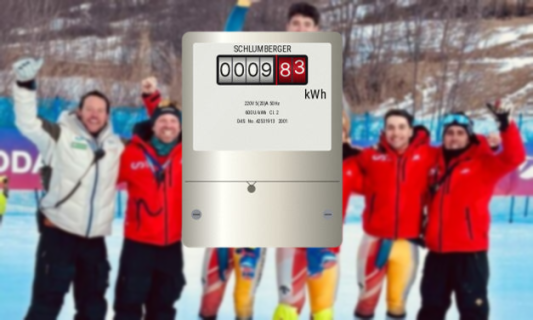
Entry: 9.83 kWh
